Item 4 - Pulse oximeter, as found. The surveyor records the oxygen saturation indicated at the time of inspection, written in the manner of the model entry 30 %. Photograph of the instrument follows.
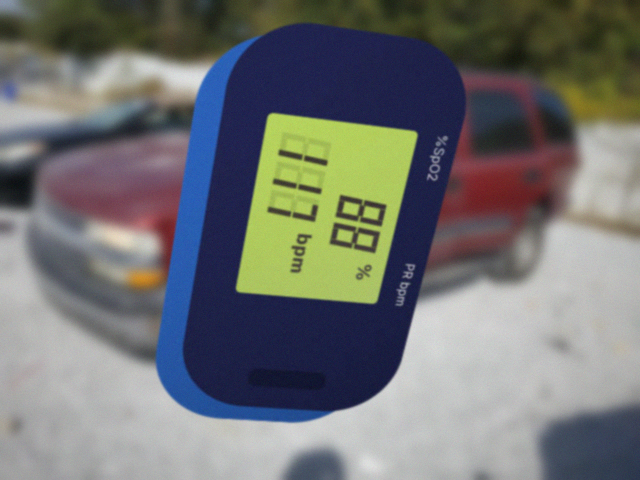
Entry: 88 %
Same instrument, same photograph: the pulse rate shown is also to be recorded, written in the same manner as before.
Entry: 117 bpm
